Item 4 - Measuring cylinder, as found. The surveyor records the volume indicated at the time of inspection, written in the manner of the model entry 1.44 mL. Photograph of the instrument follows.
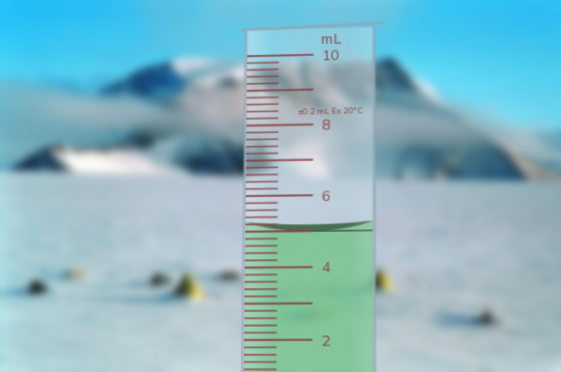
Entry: 5 mL
